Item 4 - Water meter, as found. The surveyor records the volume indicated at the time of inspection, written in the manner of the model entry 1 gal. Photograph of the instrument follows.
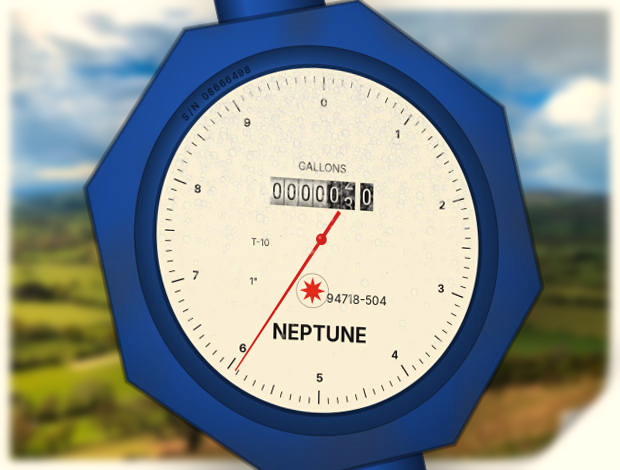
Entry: 25.9 gal
